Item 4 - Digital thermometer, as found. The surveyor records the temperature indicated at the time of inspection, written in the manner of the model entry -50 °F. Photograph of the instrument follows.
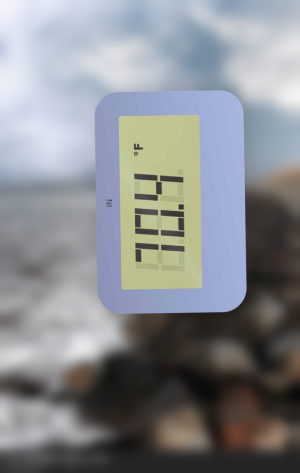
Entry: 70.4 °F
